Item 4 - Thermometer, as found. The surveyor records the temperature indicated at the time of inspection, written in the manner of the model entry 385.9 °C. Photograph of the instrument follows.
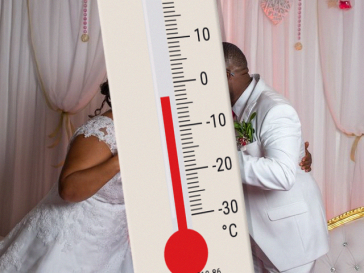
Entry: -3 °C
